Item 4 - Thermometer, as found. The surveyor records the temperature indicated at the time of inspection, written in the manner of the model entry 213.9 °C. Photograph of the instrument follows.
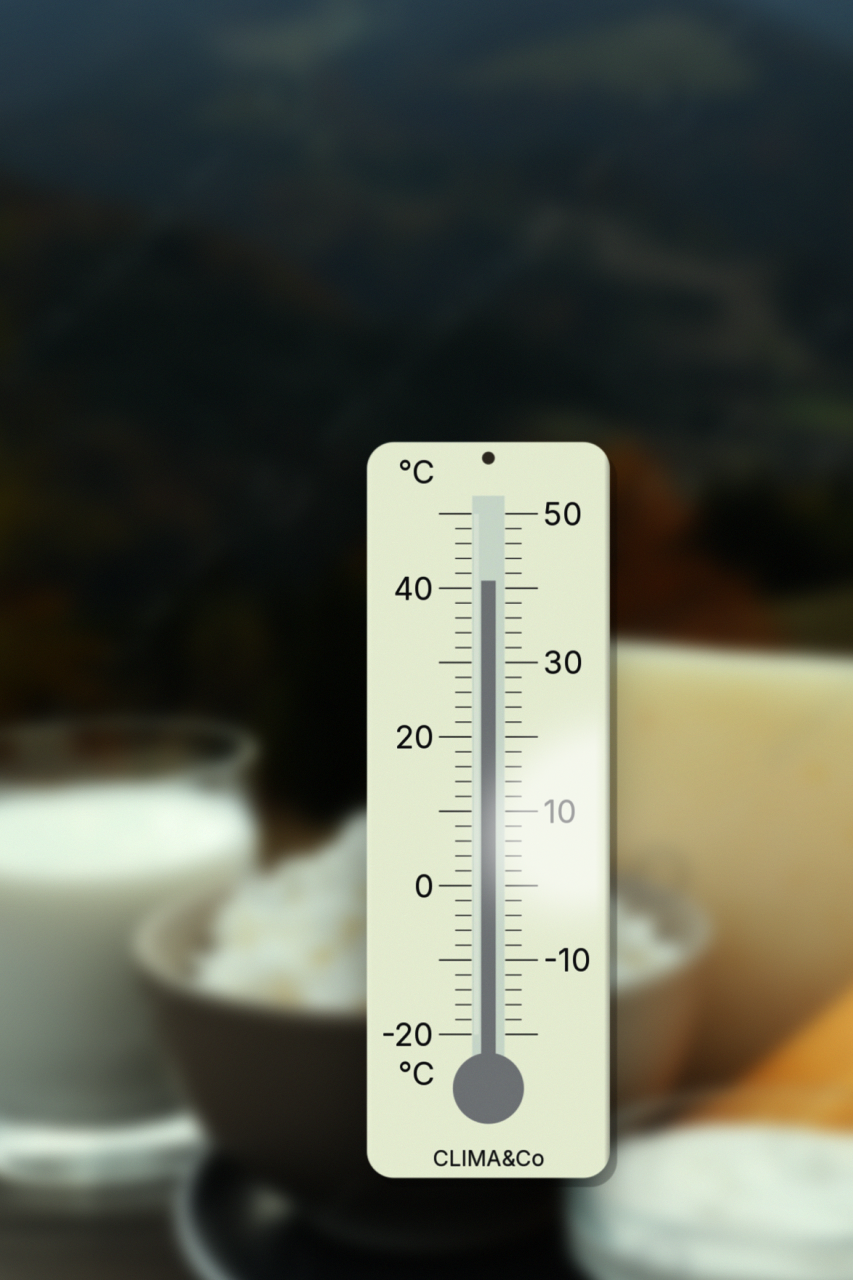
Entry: 41 °C
